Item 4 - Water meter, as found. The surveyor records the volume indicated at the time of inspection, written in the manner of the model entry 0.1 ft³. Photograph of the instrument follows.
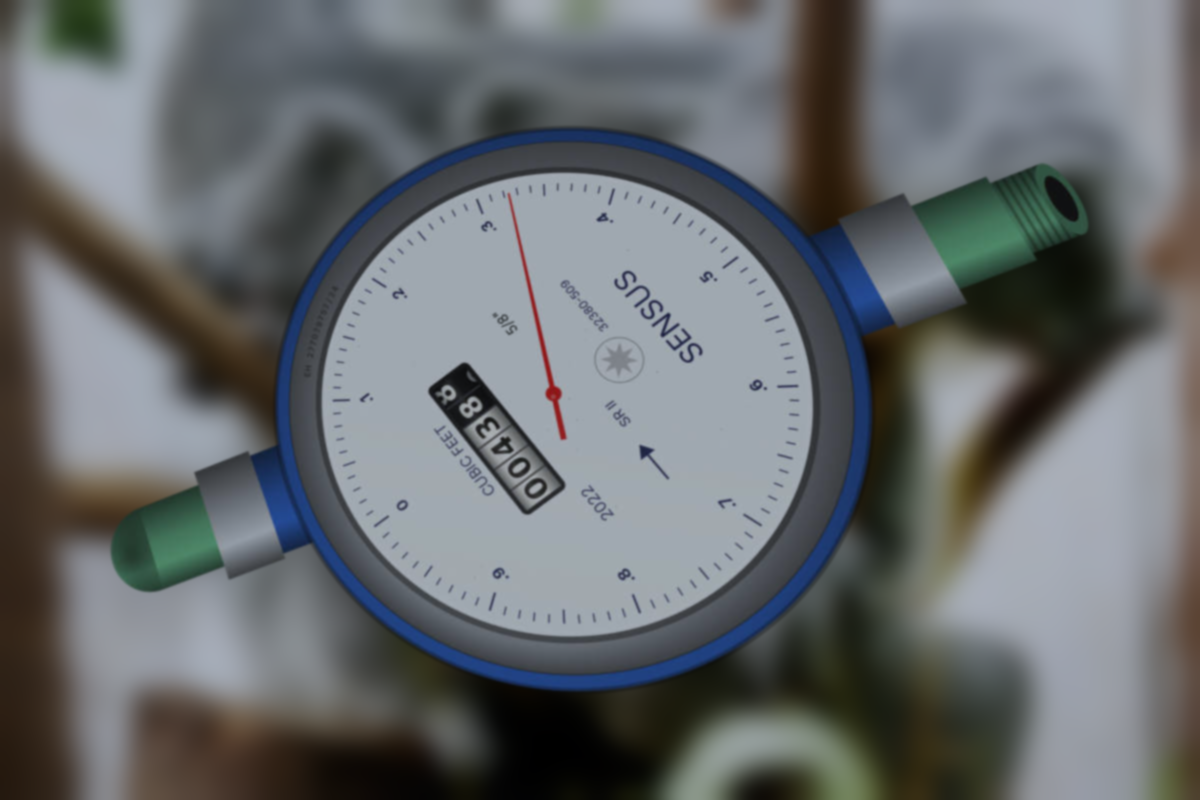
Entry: 4388.32 ft³
